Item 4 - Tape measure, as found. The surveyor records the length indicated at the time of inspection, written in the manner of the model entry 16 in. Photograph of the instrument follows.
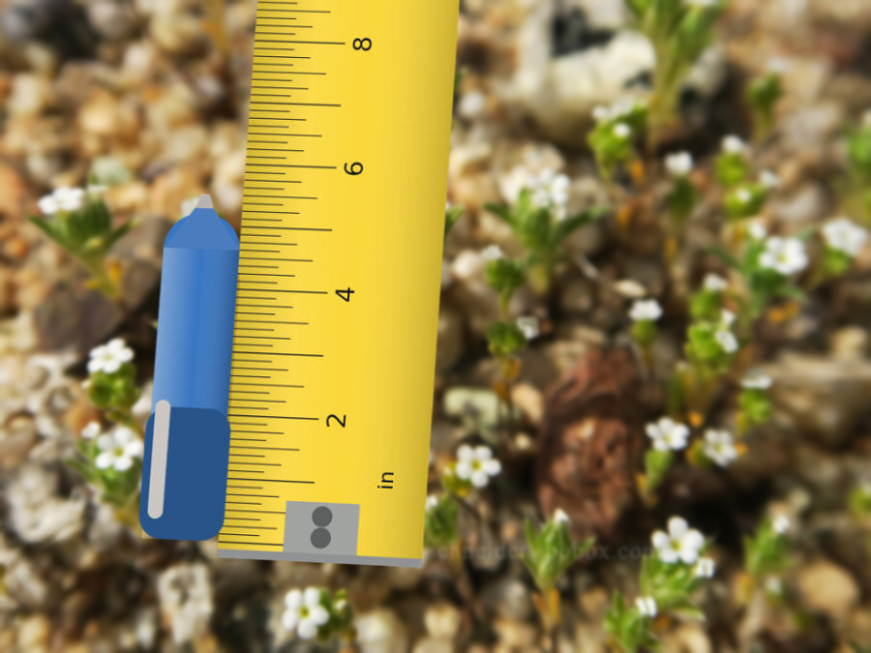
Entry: 5.5 in
